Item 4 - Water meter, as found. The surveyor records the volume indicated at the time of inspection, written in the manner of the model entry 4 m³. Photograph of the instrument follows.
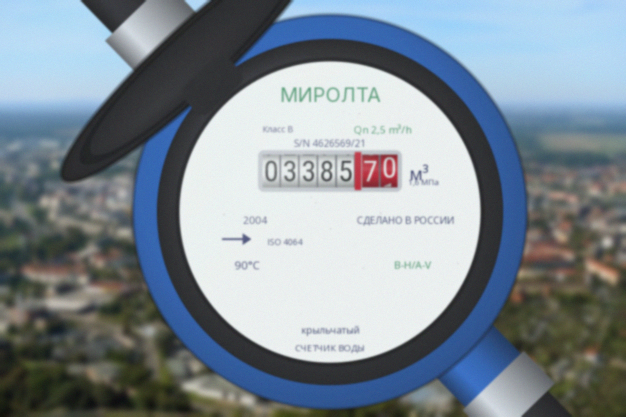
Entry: 3385.70 m³
